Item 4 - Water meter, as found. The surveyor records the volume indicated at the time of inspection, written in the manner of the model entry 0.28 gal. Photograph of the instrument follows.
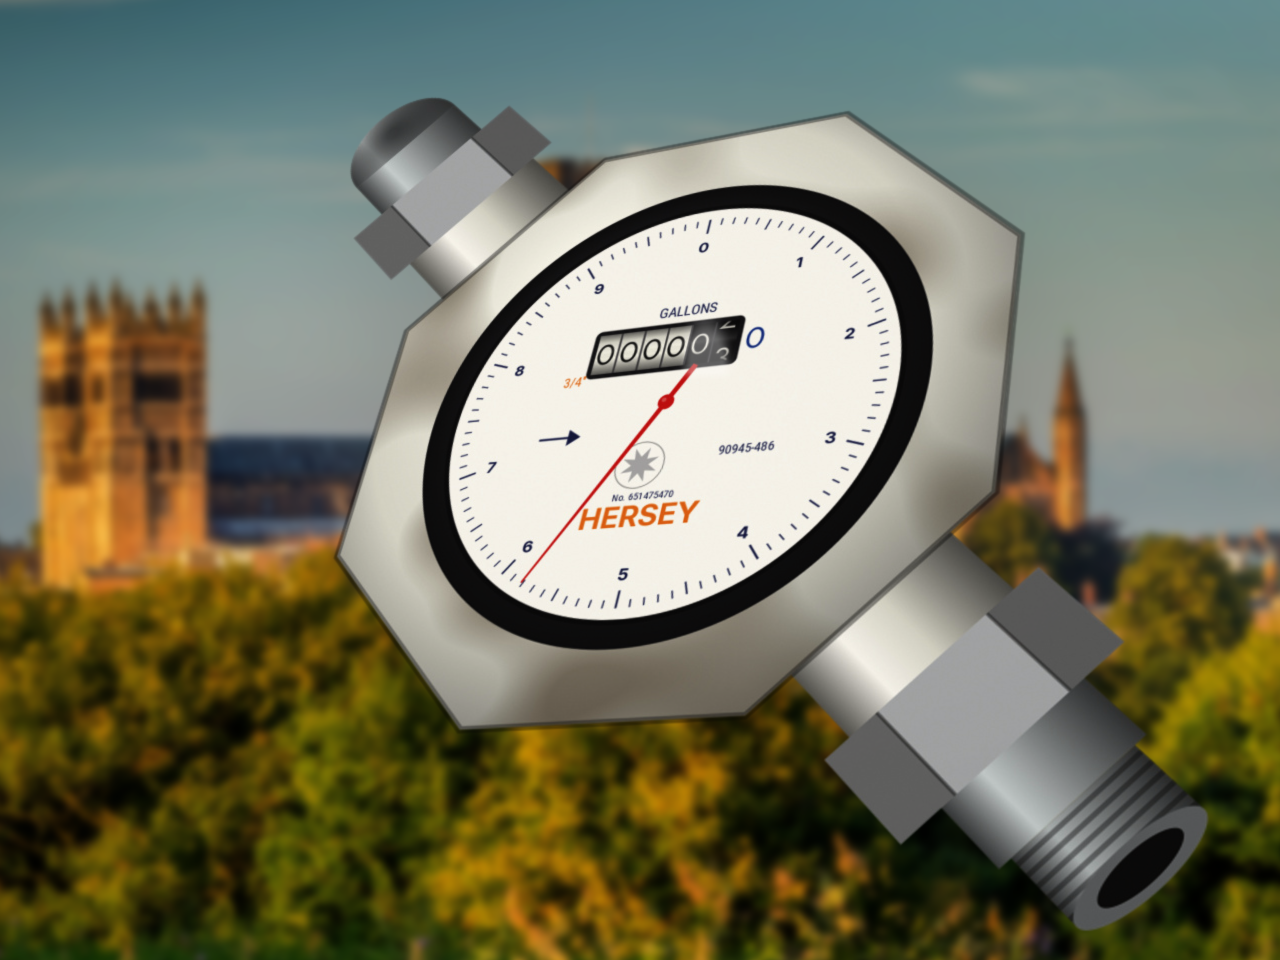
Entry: 25.8 gal
